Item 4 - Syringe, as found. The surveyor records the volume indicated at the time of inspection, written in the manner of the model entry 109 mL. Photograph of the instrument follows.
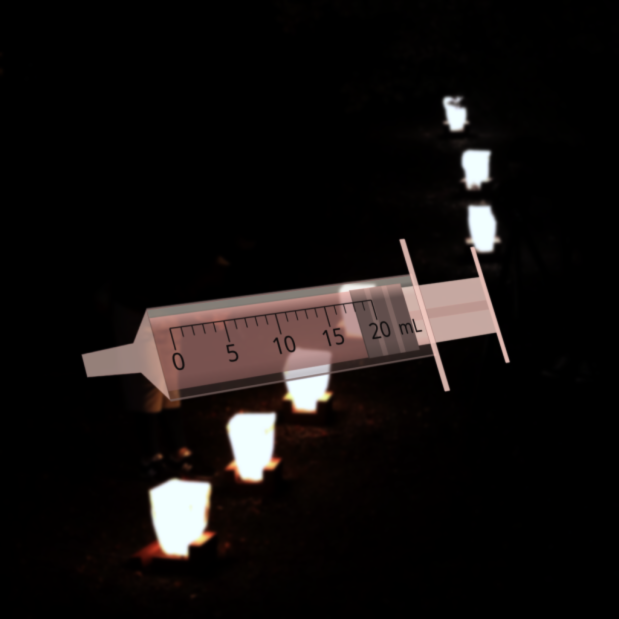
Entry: 18 mL
